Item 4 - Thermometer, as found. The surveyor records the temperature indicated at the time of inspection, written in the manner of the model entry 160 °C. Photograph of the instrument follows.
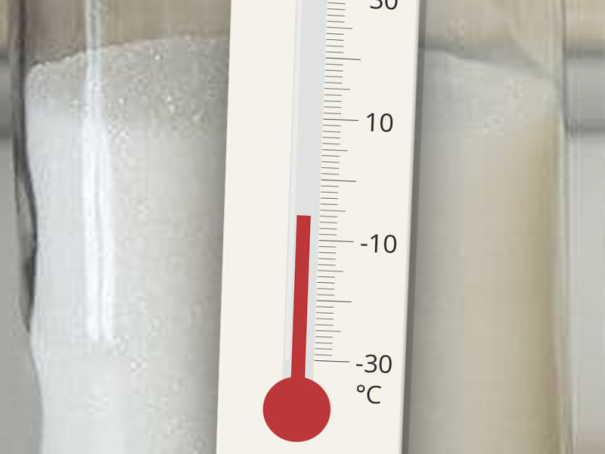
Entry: -6 °C
